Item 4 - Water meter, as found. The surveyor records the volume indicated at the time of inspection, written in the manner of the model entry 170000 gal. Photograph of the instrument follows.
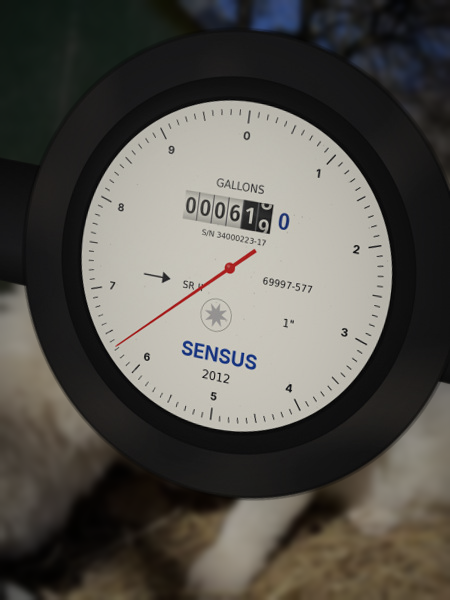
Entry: 6186.3 gal
